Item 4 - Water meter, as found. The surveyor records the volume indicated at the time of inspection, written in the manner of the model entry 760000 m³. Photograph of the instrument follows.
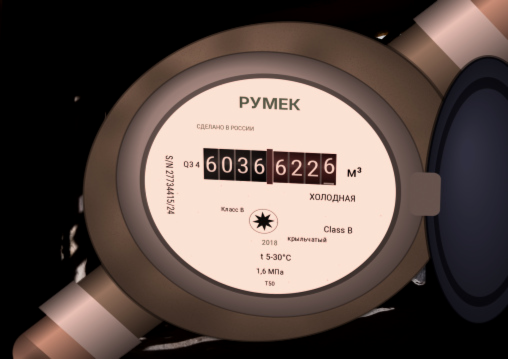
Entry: 6036.6226 m³
